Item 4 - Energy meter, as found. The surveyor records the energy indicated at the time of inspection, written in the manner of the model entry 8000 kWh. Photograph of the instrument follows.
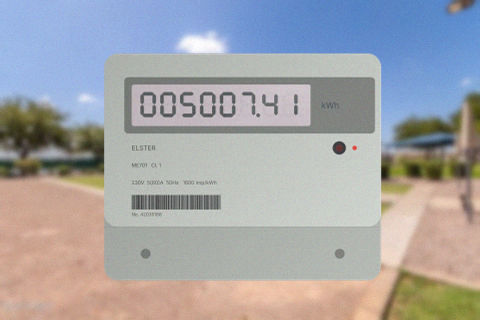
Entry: 5007.41 kWh
